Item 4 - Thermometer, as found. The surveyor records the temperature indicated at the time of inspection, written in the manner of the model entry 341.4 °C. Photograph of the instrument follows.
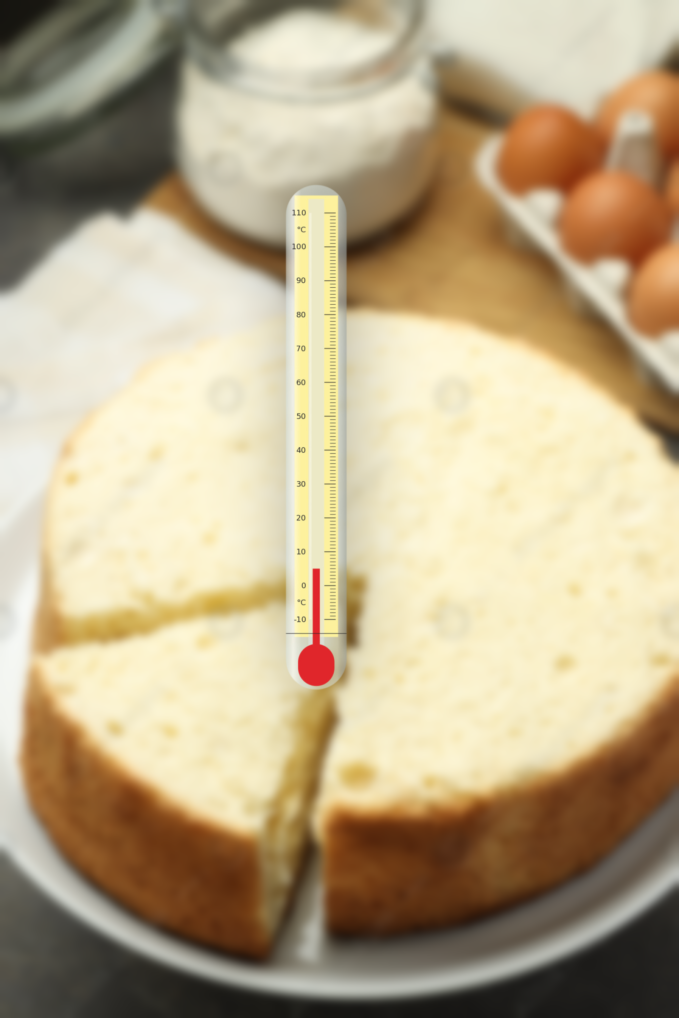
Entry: 5 °C
